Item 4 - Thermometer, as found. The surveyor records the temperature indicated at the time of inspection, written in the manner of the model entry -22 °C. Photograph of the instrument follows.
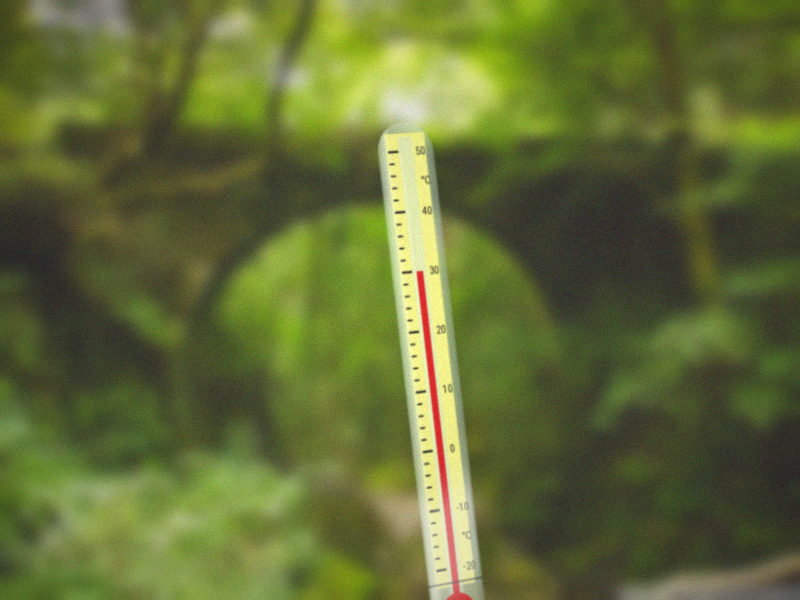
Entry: 30 °C
